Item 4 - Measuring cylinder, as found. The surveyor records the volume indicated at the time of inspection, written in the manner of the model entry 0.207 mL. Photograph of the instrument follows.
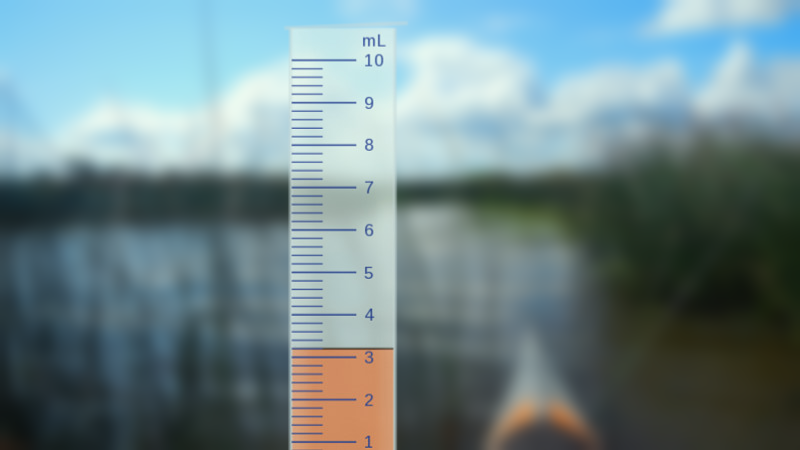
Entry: 3.2 mL
